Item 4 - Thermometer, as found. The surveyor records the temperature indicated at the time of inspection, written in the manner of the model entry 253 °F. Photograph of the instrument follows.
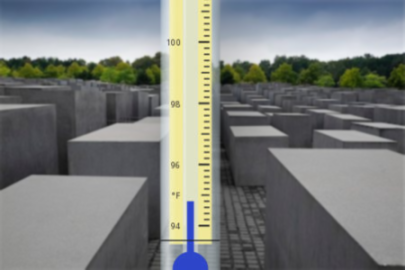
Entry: 94.8 °F
